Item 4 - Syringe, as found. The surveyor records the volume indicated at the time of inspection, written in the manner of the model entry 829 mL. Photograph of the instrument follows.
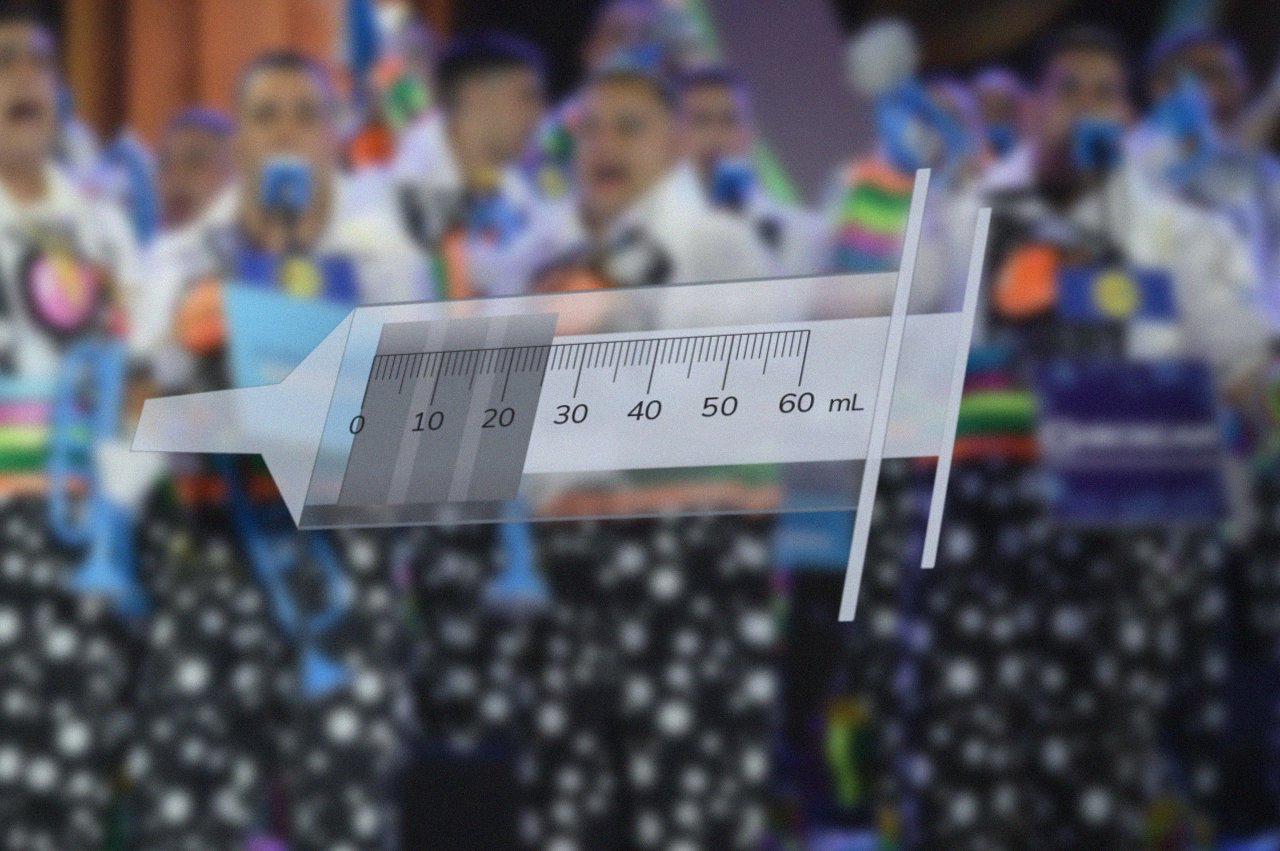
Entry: 0 mL
